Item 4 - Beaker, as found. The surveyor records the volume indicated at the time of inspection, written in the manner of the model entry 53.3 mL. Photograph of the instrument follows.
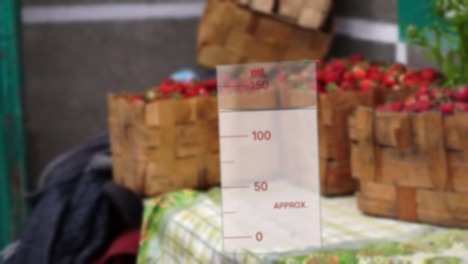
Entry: 125 mL
